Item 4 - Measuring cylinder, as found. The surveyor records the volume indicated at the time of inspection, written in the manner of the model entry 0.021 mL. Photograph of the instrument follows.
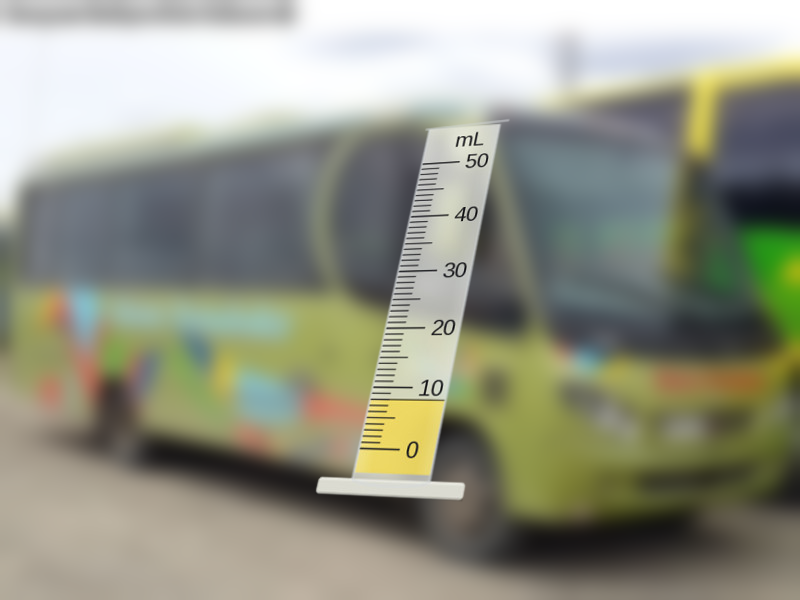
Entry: 8 mL
